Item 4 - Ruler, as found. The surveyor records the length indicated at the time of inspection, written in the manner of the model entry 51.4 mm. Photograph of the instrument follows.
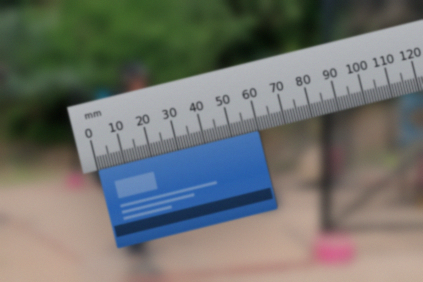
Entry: 60 mm
